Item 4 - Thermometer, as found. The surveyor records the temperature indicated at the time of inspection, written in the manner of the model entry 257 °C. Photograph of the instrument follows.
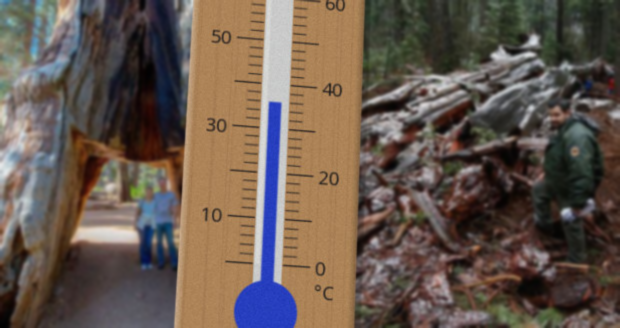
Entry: 36 °C
